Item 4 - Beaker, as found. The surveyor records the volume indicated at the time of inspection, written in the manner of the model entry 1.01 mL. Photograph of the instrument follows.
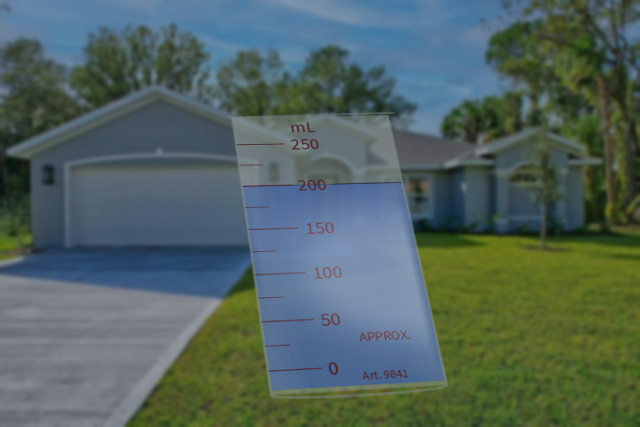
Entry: 200 mL
